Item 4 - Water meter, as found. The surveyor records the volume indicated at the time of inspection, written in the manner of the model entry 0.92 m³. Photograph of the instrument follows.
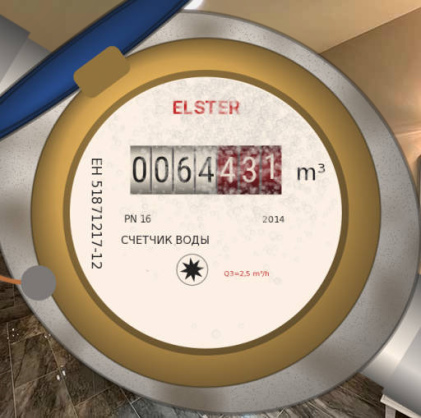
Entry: 64.431 m³
